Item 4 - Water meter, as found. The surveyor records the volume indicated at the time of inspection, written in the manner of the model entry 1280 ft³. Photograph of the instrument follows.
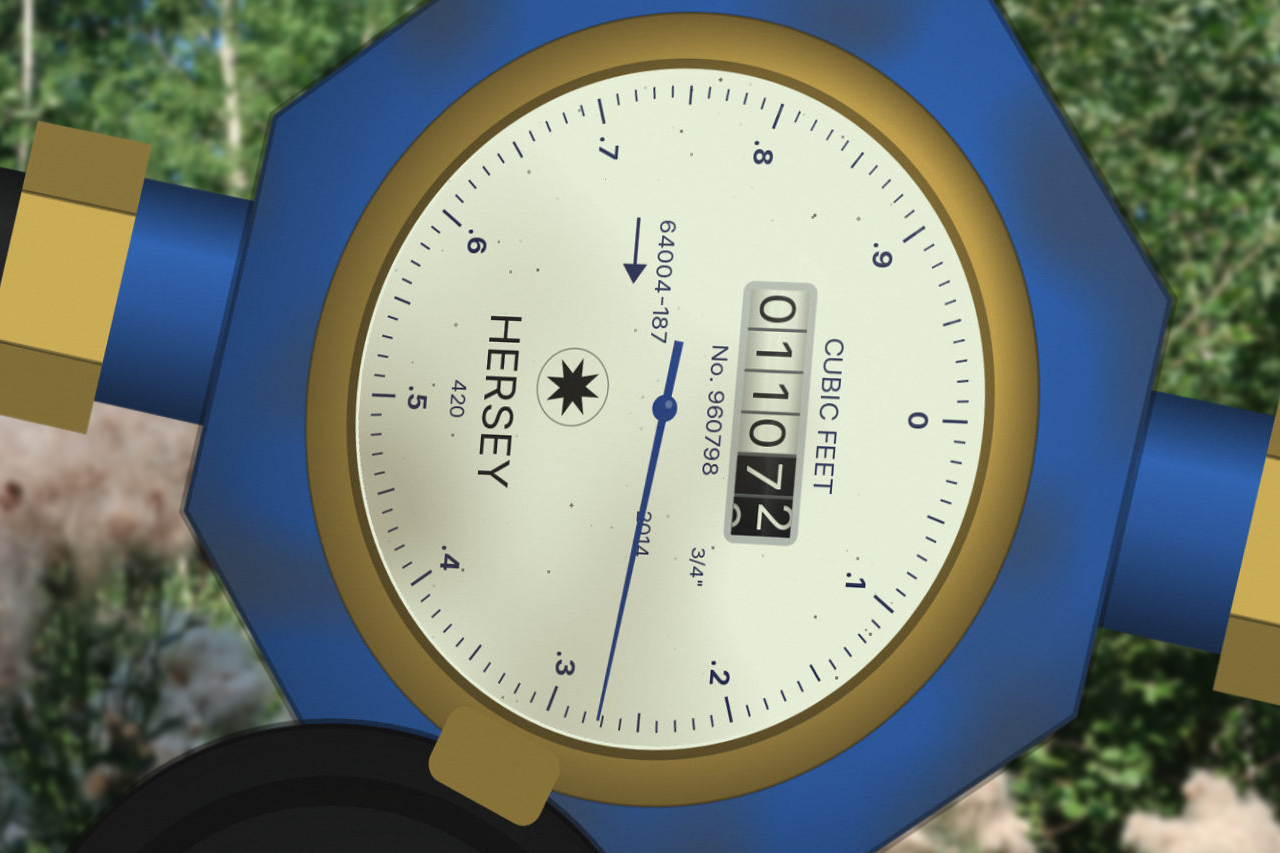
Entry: 11072.27 ft³
